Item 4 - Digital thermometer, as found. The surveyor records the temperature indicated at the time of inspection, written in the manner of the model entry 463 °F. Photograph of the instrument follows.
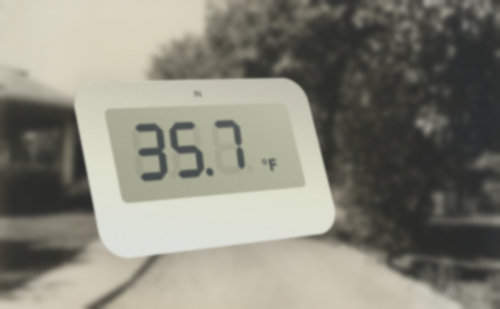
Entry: 35.7 °F
